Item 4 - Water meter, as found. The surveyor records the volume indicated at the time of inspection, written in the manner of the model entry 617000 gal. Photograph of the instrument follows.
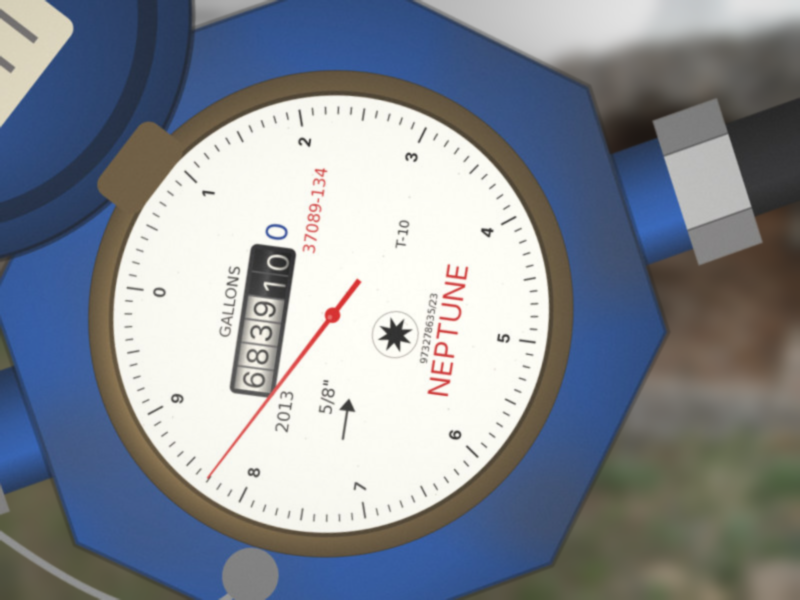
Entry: 6839098.3 gal
